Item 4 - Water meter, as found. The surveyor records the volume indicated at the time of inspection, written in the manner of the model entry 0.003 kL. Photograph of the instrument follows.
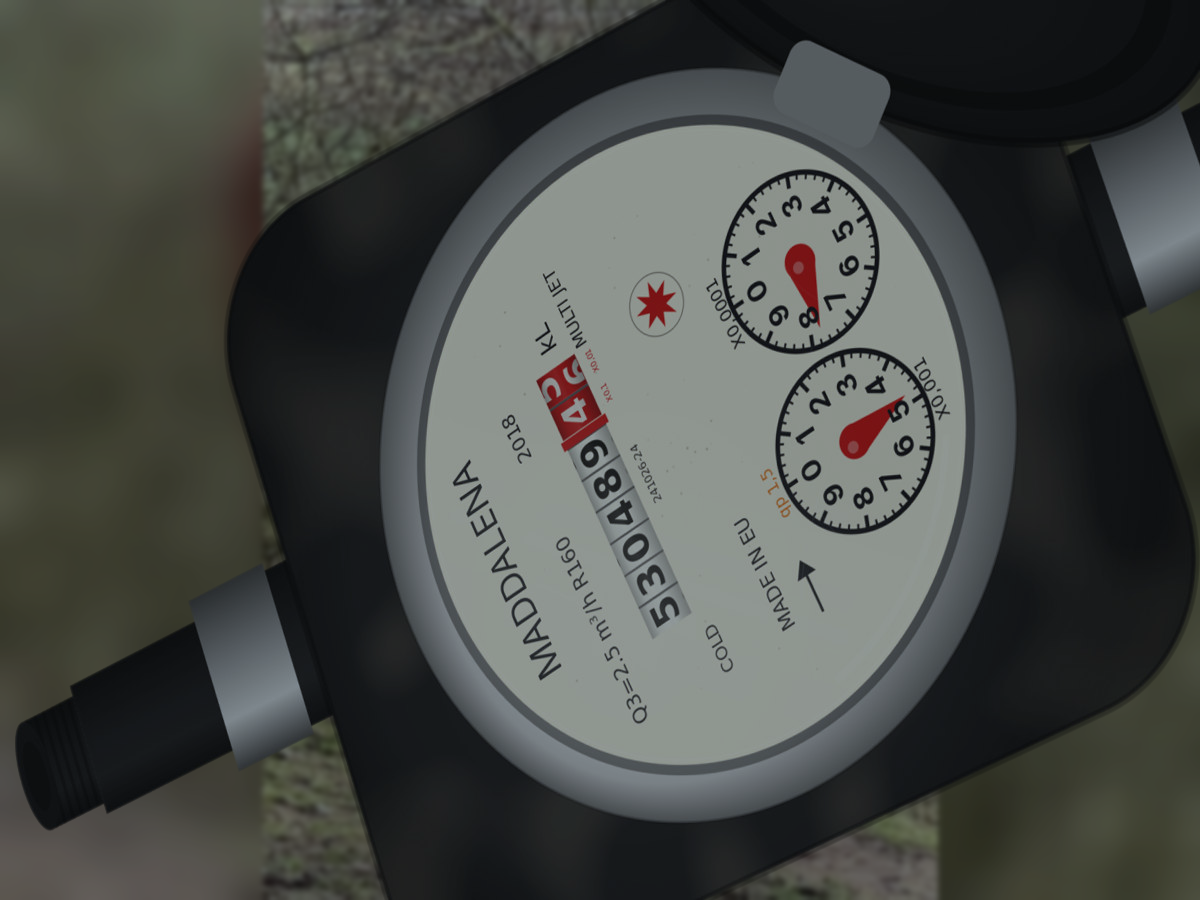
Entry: 530489.4547 kL
